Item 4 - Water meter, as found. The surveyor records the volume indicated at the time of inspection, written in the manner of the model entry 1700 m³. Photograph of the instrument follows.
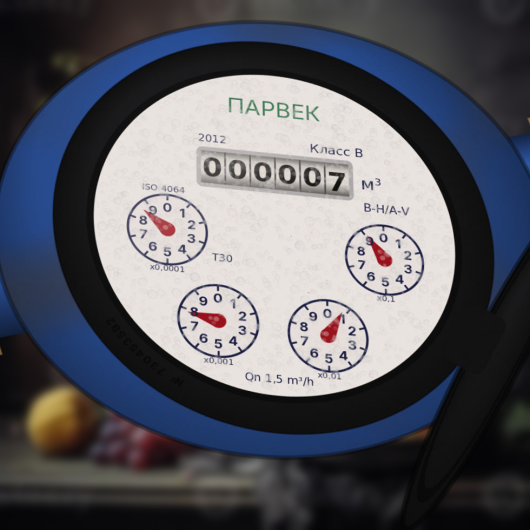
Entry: 6.9078 m³
